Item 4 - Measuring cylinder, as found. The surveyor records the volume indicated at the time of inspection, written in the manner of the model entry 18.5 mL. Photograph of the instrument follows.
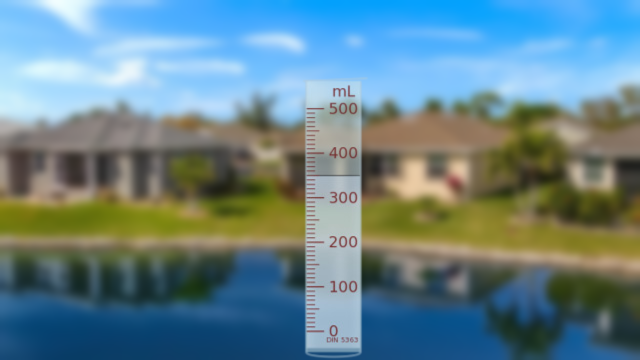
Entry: 350 mL
